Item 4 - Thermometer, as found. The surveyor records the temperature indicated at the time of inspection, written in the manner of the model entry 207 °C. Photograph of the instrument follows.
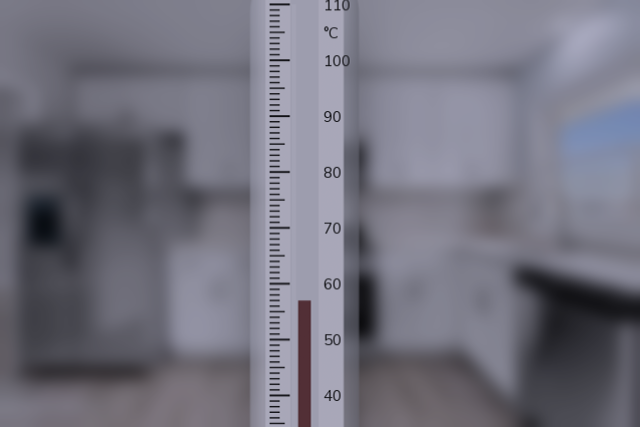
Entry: 57 °C
